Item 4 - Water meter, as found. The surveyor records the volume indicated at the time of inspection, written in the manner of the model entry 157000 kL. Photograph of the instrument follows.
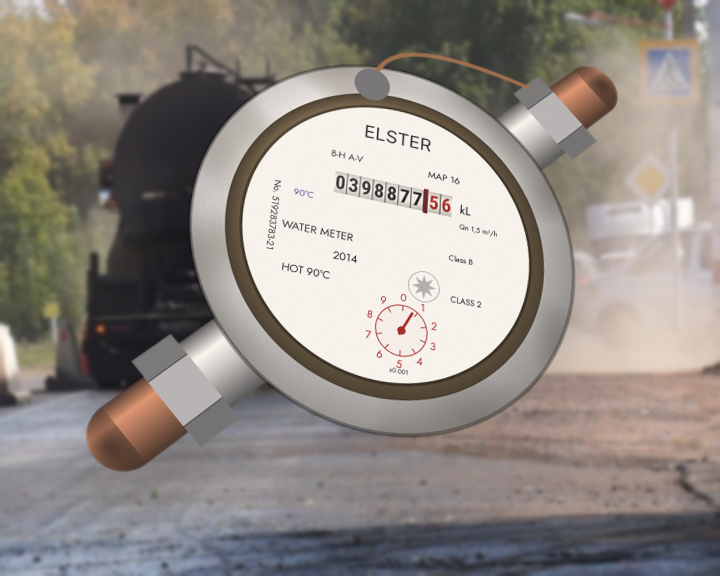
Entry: 398877.560 kL
